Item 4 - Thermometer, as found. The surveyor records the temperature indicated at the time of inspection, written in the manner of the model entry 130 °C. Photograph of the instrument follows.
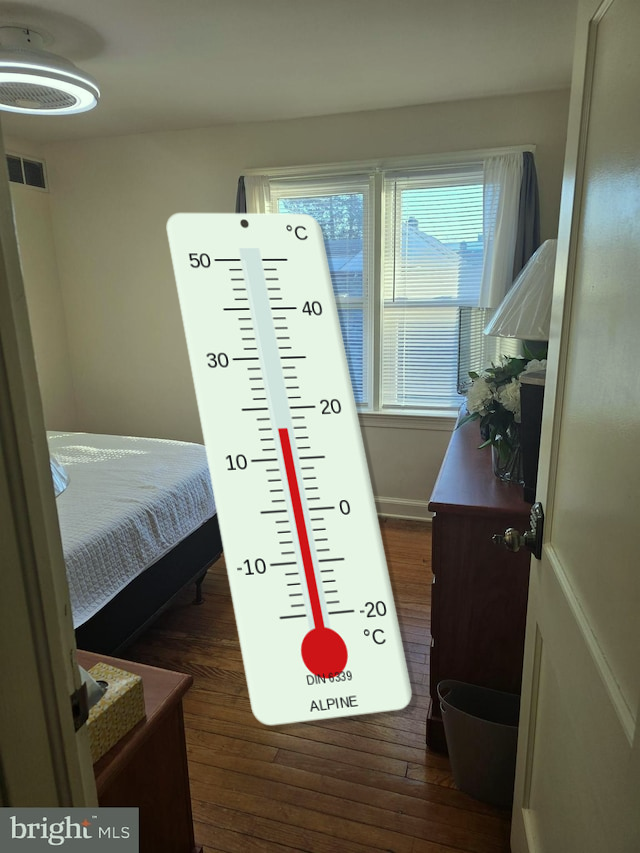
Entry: 16 °C
